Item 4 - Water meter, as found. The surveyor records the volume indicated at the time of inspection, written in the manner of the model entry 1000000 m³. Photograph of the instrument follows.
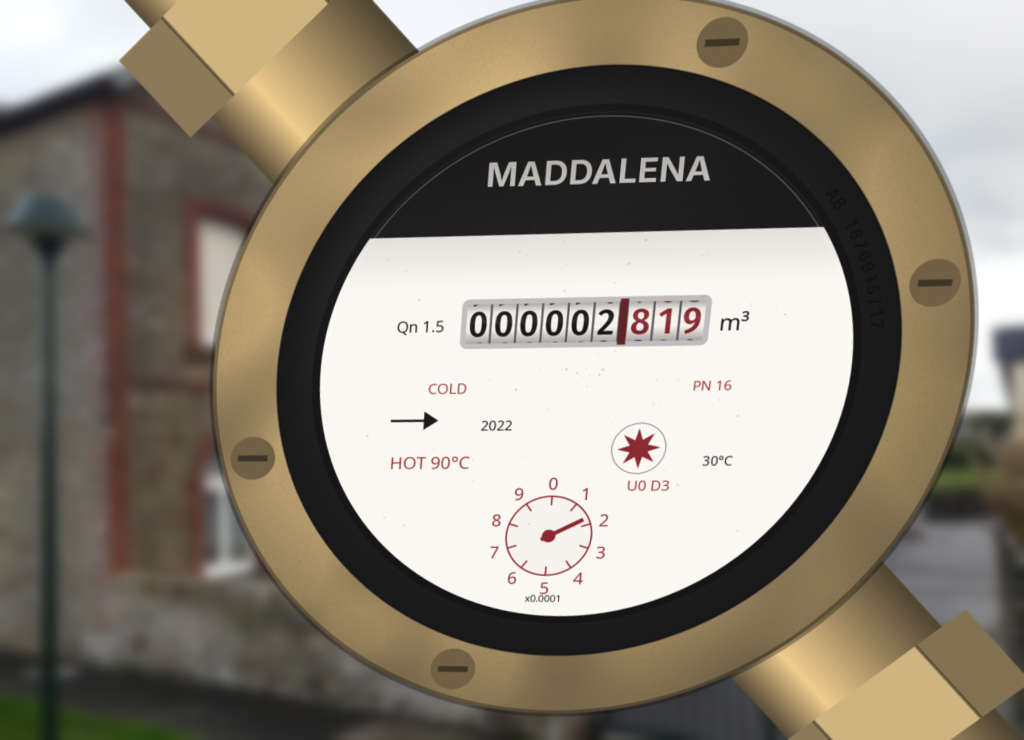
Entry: 2.8191 m³
